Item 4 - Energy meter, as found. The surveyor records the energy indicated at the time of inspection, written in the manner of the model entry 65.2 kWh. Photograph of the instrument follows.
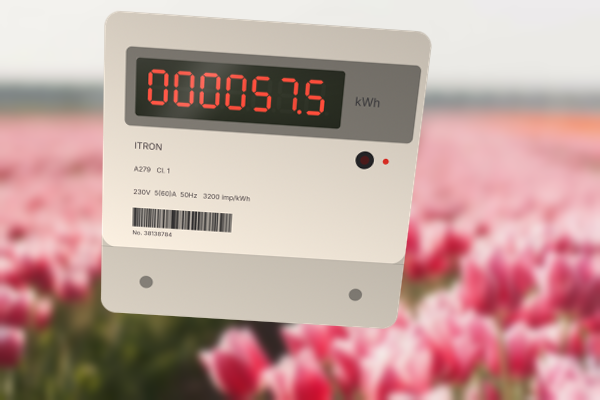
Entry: 57.5 kWh
